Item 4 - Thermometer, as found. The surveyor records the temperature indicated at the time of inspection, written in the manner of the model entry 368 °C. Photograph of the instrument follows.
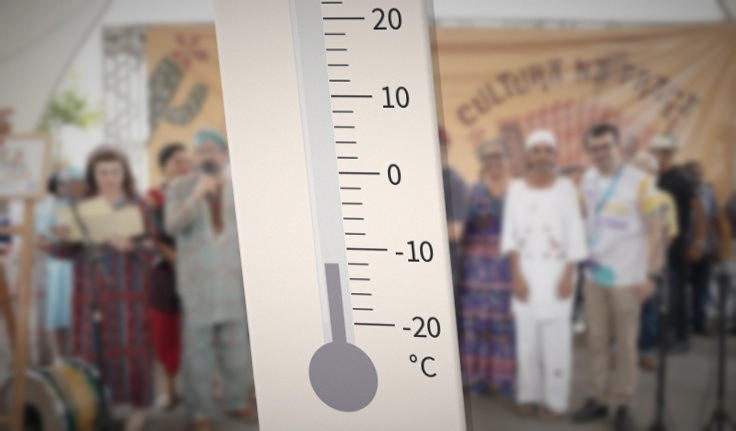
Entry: -12 °C
